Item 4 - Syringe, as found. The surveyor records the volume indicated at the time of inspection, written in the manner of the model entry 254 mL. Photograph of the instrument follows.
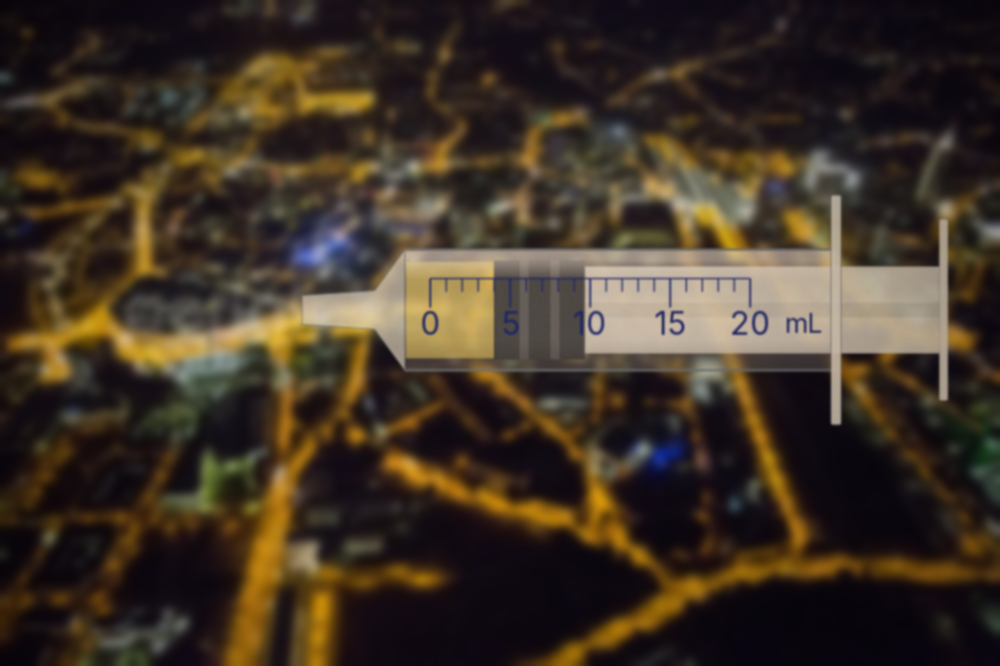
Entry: 4 mL
